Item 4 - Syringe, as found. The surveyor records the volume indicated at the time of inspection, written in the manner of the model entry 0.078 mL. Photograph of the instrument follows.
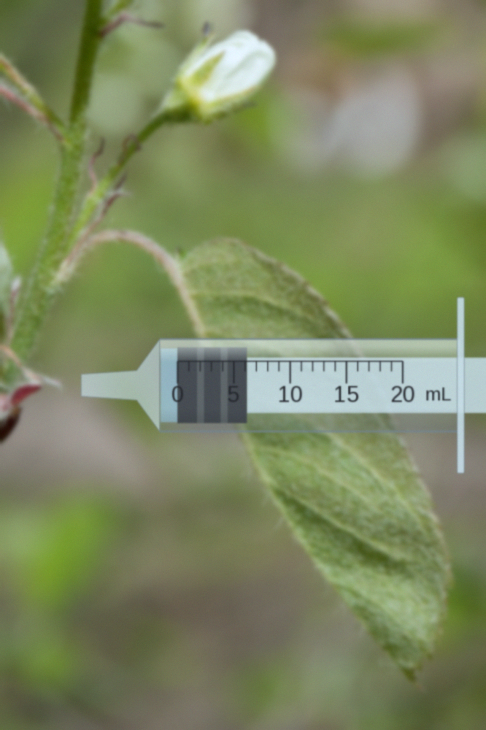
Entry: 0 mL
